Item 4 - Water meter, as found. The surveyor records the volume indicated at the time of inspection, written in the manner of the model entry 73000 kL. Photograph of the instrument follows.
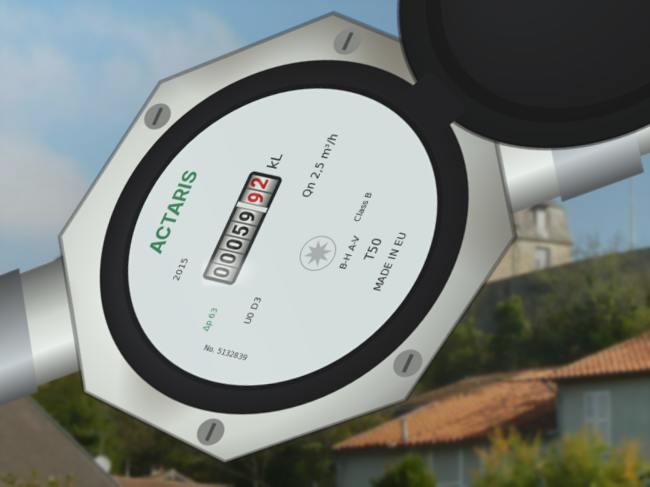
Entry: 59.92 kL
